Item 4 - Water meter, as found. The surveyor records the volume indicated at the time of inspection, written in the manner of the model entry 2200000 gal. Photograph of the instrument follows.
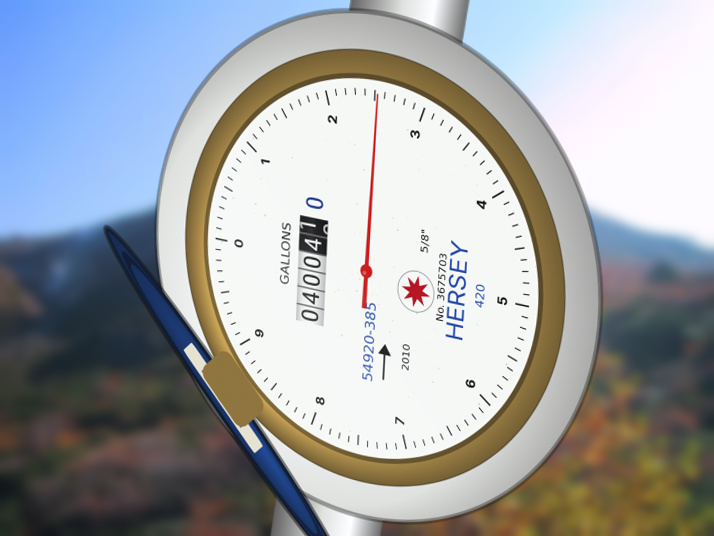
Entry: 400412.5 gal
